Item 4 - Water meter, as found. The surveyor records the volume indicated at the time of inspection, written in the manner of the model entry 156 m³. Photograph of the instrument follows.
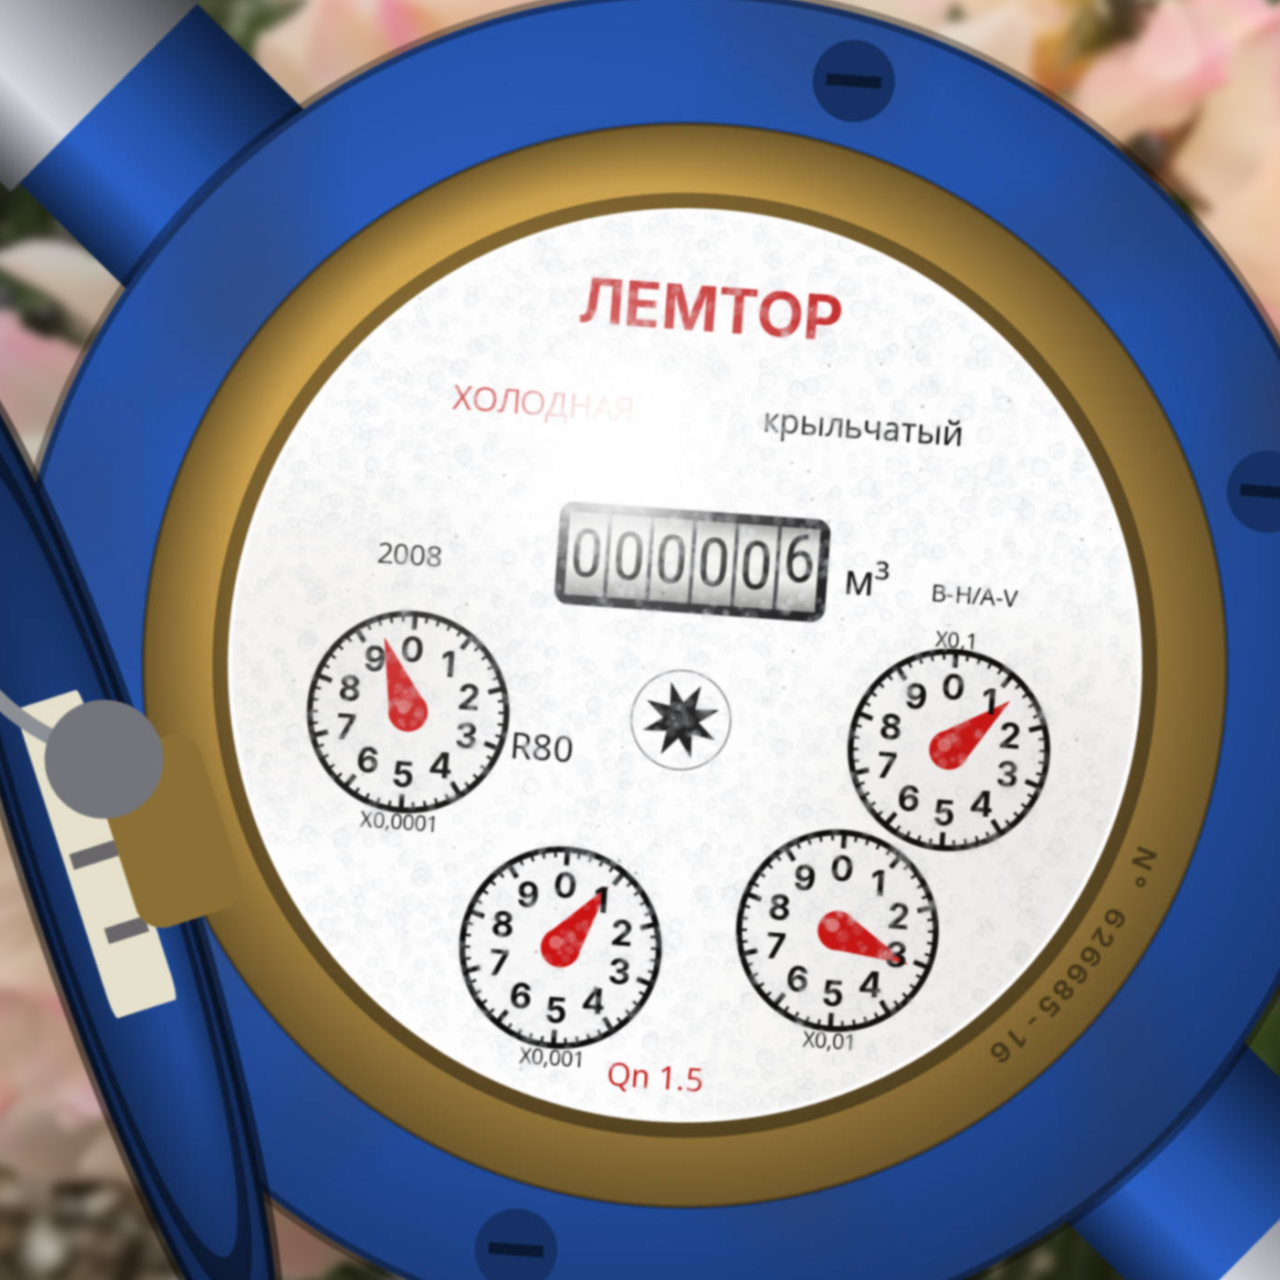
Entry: 6.1309 m³
